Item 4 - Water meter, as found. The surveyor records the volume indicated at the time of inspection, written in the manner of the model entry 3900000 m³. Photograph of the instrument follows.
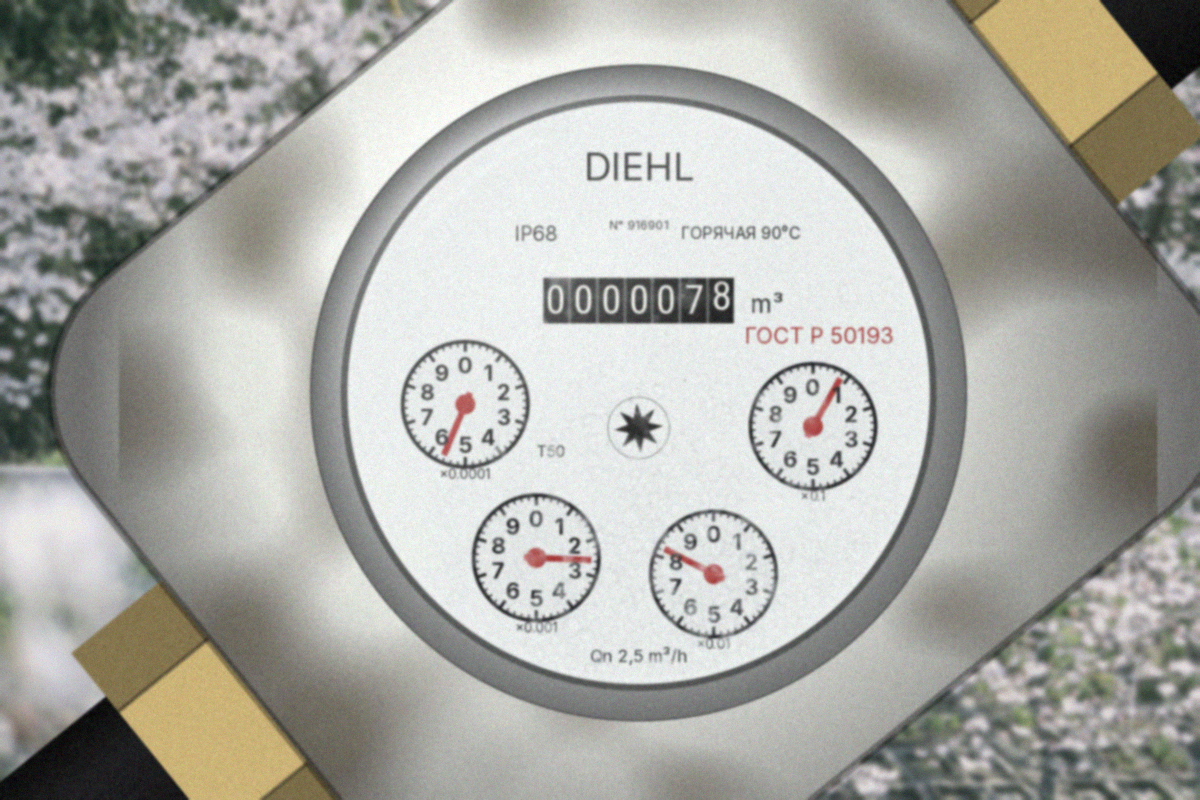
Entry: 78.0825 m³
